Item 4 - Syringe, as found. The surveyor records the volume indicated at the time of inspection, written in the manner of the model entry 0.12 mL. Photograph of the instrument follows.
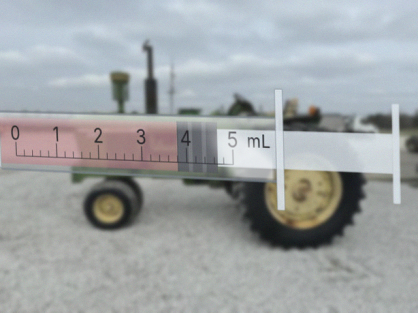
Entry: 3.8 mL
